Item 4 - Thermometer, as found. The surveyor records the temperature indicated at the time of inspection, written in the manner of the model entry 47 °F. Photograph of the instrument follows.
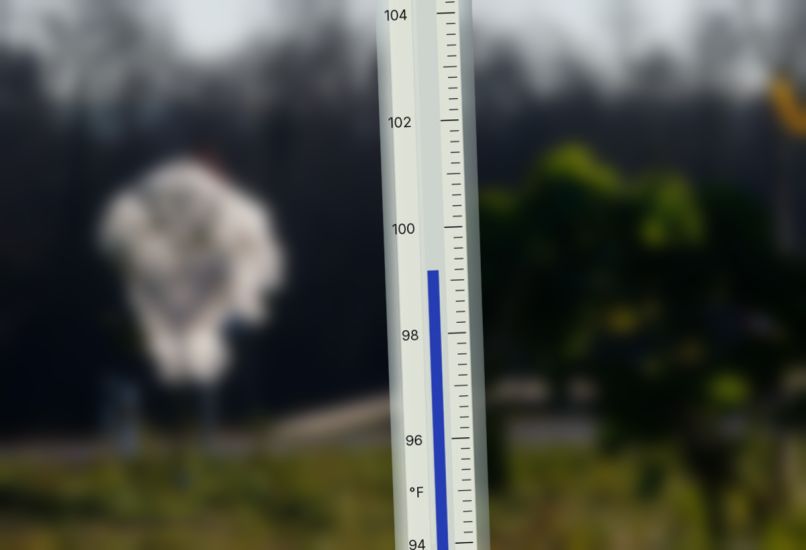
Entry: 99.2 °F
